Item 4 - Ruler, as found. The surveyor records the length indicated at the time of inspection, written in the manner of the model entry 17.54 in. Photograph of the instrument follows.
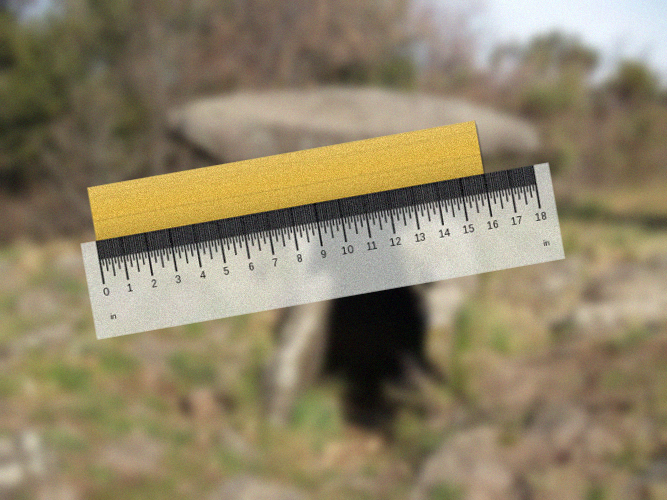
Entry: 16 in
